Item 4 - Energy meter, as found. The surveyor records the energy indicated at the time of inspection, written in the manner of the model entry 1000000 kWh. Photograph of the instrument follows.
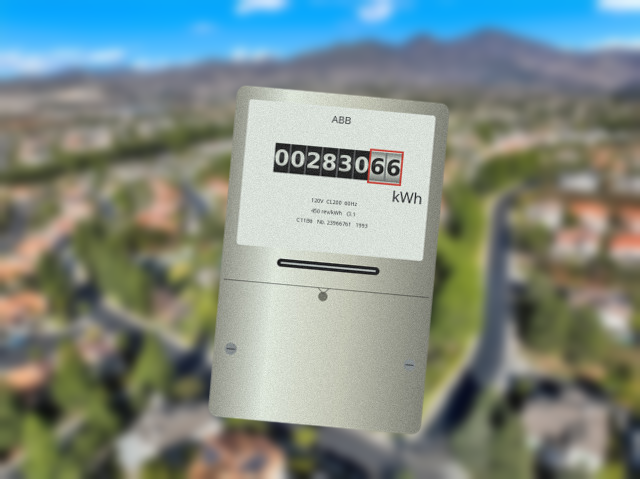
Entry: 2830.66 kWh
